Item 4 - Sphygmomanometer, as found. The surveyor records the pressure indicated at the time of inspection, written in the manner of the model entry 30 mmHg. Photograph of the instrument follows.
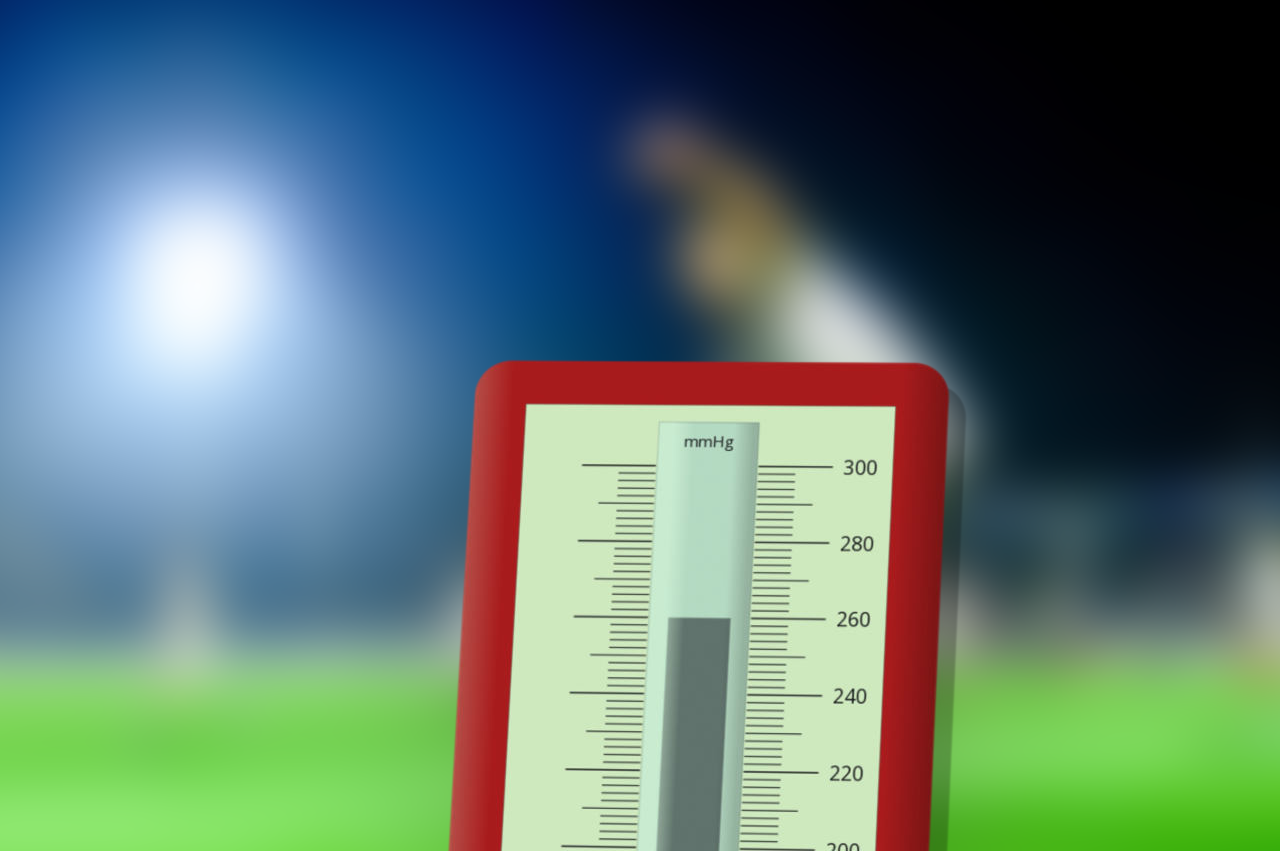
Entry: 260 mmHg
